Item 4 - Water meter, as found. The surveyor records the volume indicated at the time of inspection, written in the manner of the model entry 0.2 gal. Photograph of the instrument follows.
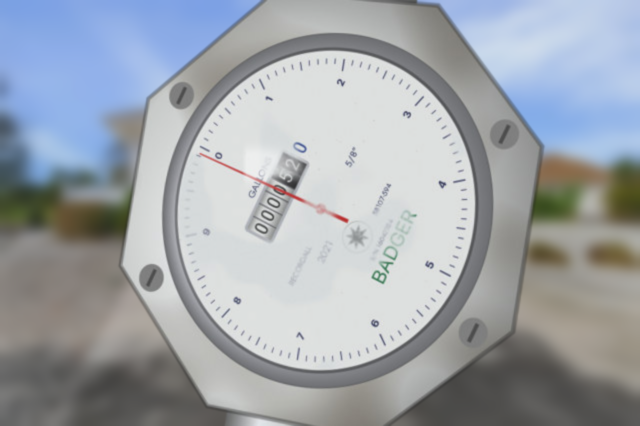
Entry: 519.9 gal
